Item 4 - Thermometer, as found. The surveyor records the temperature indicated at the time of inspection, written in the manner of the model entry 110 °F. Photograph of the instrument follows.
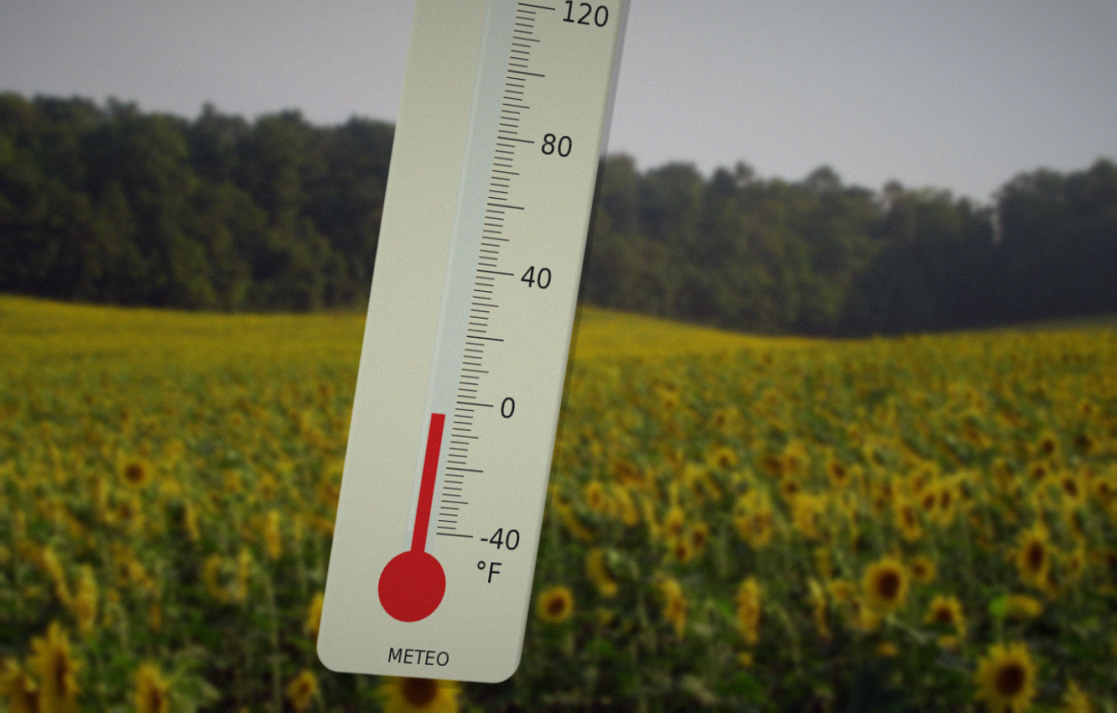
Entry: -4 °F
